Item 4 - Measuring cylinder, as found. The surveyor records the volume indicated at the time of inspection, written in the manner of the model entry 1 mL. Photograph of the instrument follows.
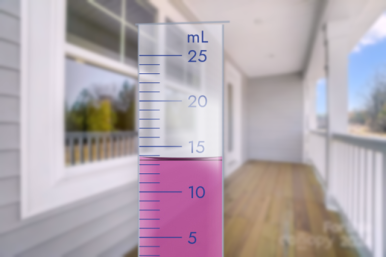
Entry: 13.5 mL
